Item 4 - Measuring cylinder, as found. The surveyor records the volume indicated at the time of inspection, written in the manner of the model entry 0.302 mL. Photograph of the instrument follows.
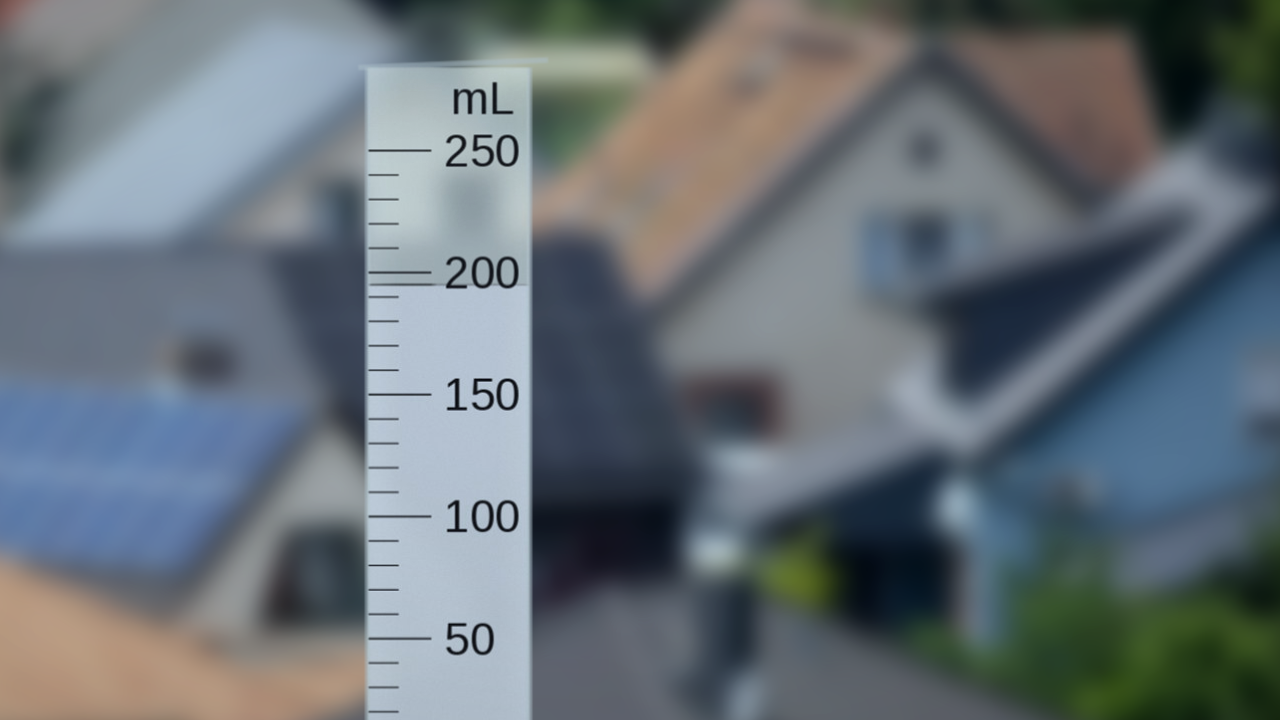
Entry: 195 mL
